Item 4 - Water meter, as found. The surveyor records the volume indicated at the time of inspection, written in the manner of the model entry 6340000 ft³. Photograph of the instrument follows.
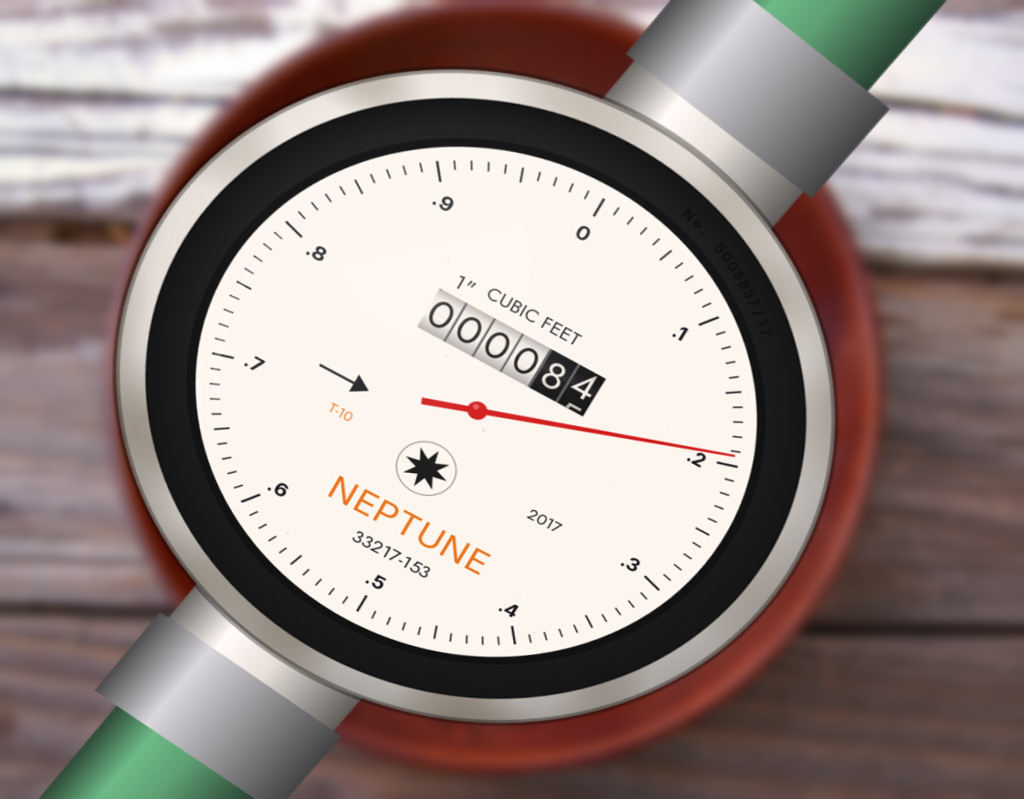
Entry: 84.19 ft³
